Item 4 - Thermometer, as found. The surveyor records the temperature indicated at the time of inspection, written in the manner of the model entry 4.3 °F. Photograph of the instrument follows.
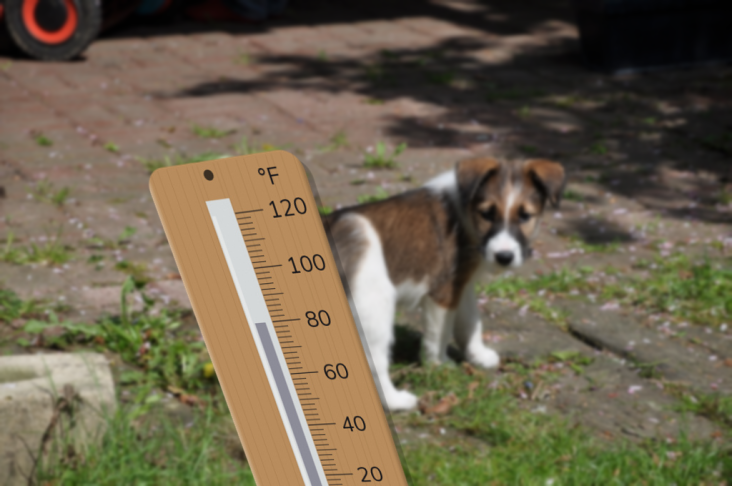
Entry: 80 °F
